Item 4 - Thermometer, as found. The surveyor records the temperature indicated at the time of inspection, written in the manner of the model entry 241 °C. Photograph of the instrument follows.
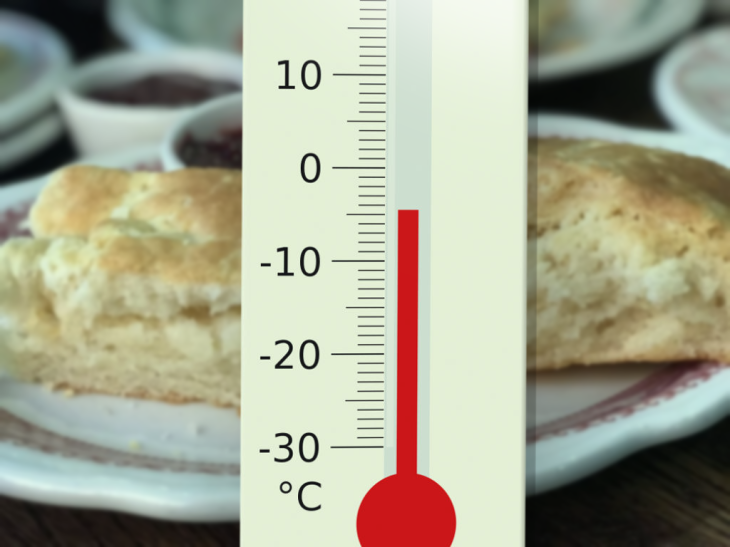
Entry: -4.5 °C
